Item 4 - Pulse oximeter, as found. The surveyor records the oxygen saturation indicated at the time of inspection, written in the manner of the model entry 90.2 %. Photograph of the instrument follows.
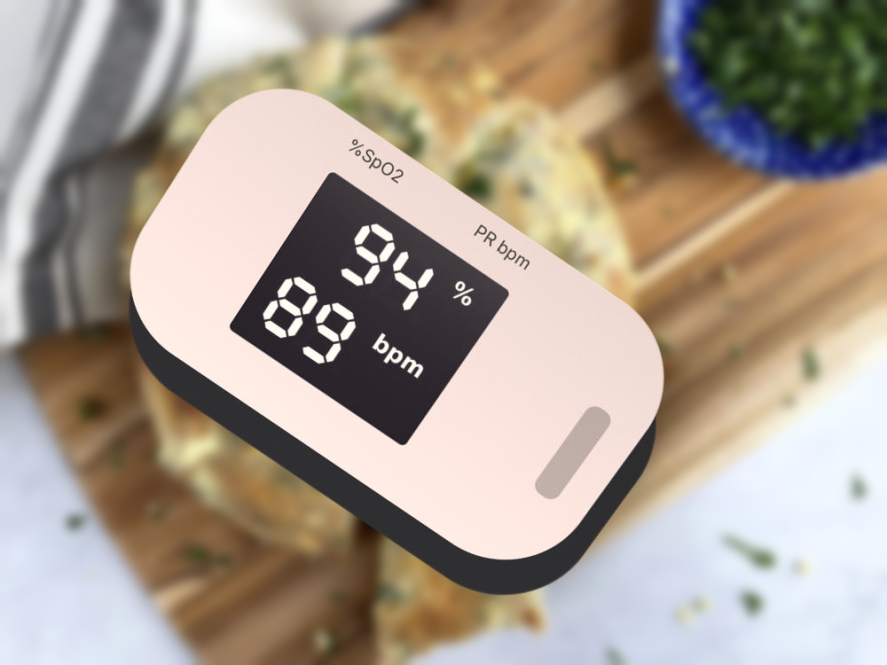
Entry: 94 %
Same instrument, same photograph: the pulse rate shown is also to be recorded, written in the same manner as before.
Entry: 89 bpm
